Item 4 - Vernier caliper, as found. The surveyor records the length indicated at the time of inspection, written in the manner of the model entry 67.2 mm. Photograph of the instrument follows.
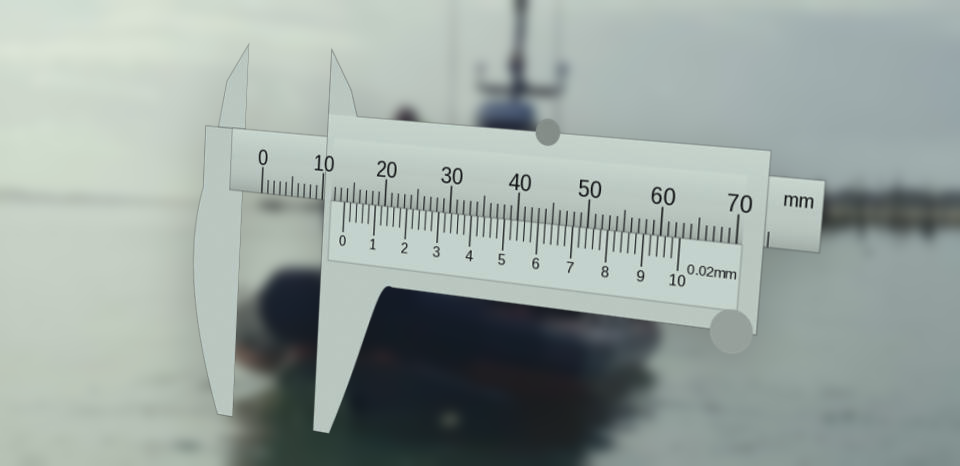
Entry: 13.6 mm
